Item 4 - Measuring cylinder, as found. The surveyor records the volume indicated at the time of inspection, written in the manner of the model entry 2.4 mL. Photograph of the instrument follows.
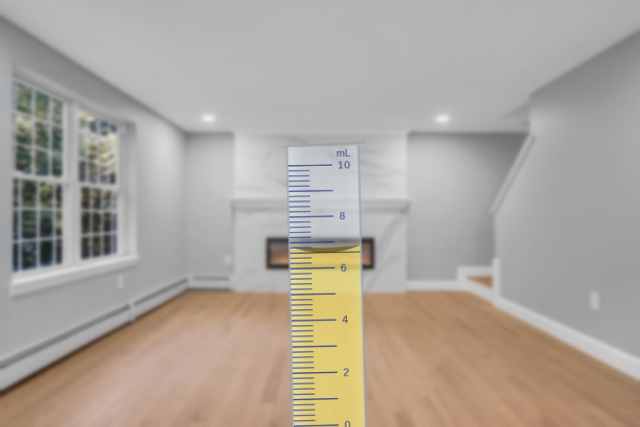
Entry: 6.6 mL
